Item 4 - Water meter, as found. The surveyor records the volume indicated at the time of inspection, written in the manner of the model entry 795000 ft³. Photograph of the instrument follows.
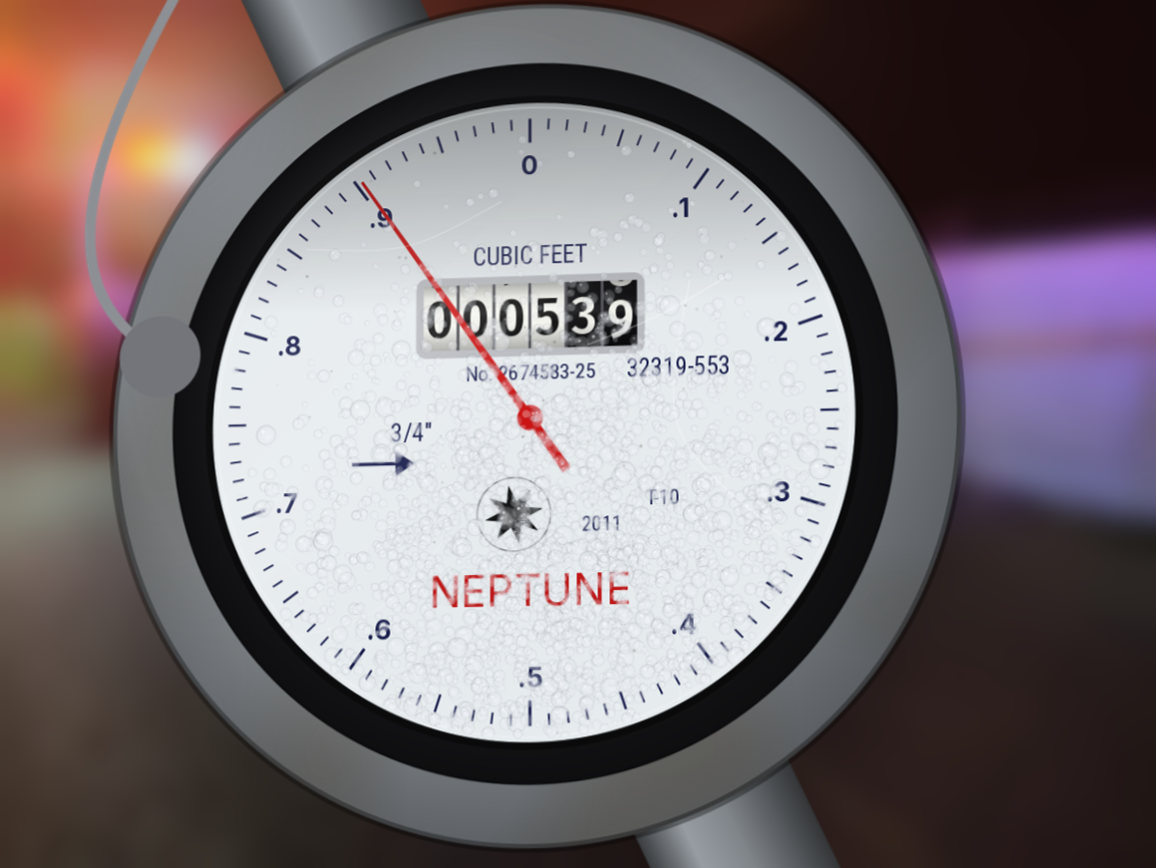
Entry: 538.90 ft³
